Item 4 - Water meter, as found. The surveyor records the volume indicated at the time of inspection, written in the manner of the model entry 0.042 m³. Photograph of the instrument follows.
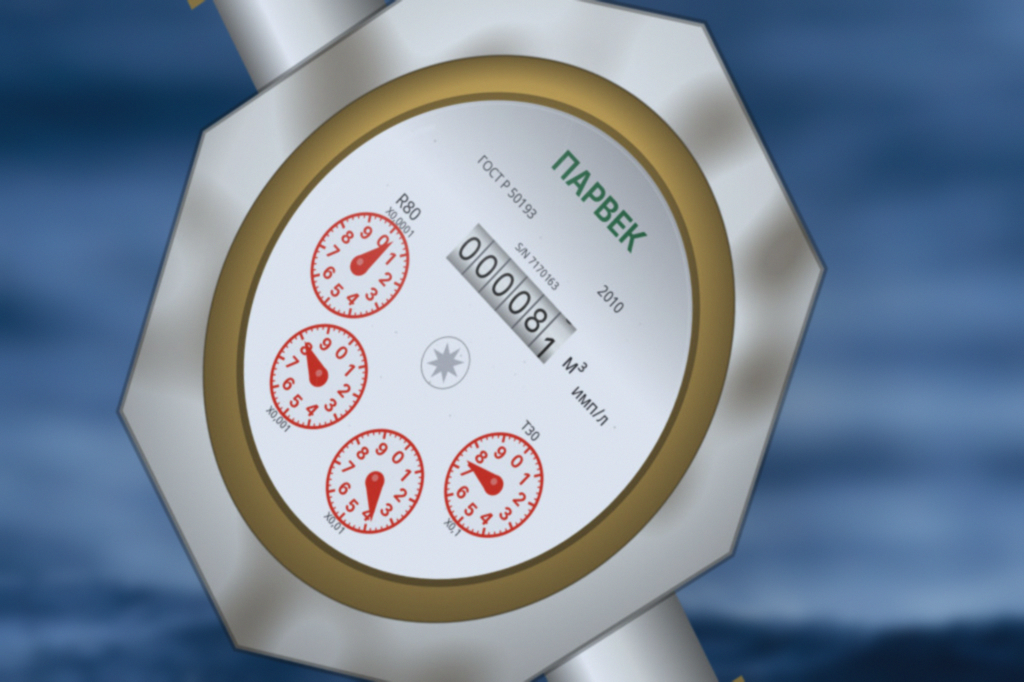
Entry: 80.7380 m³
